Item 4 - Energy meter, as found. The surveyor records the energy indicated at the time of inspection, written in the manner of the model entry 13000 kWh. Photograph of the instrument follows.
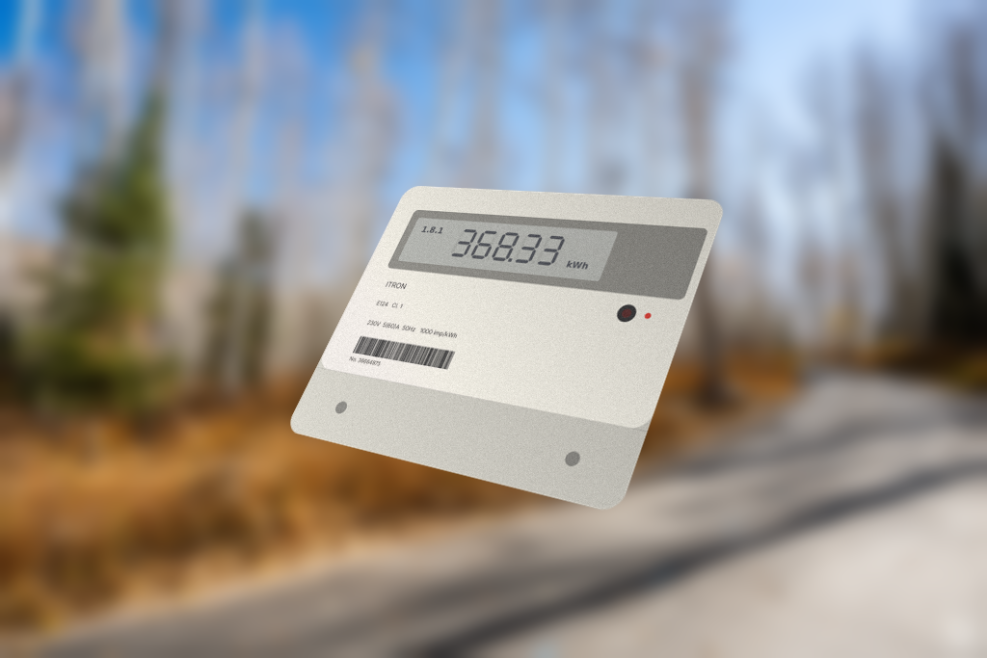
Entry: 368.33 kWh
